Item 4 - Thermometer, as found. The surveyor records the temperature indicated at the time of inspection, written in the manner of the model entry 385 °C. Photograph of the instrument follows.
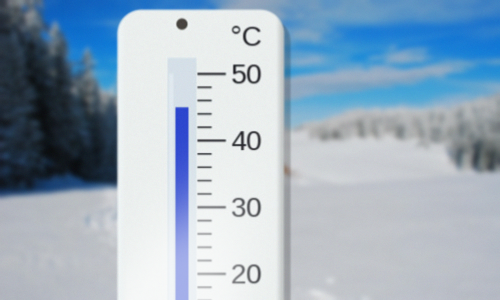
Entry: 45 °C
